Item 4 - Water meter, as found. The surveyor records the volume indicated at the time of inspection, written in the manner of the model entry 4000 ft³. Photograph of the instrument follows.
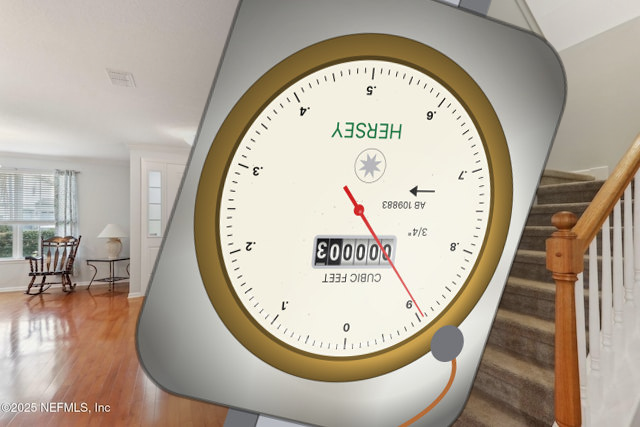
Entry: 2.89 ft³
